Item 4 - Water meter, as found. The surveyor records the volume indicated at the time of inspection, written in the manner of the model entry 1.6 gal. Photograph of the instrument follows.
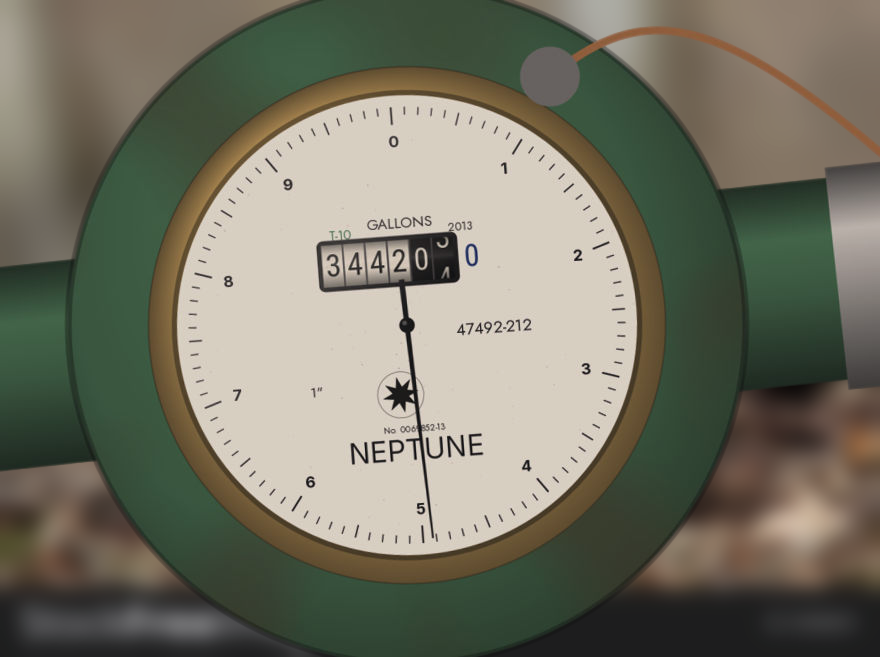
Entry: 3442034.9 gal
